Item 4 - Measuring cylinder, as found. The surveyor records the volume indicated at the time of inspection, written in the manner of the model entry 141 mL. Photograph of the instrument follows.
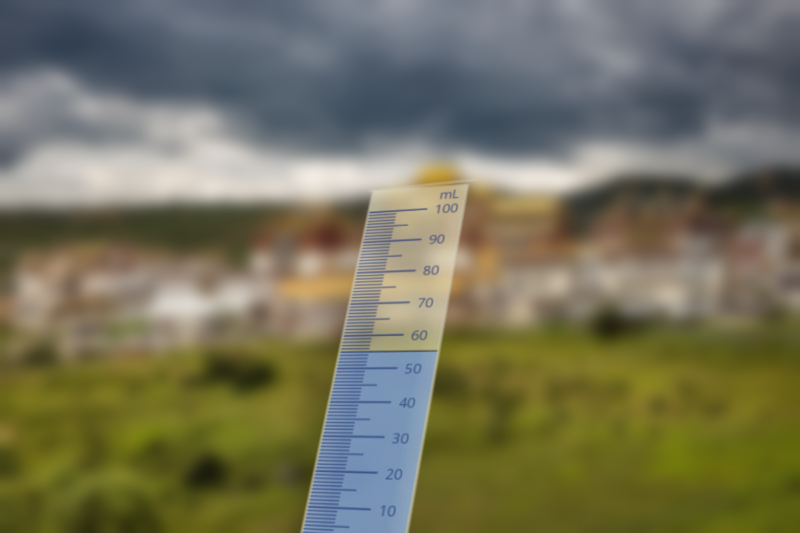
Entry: 55 mL
